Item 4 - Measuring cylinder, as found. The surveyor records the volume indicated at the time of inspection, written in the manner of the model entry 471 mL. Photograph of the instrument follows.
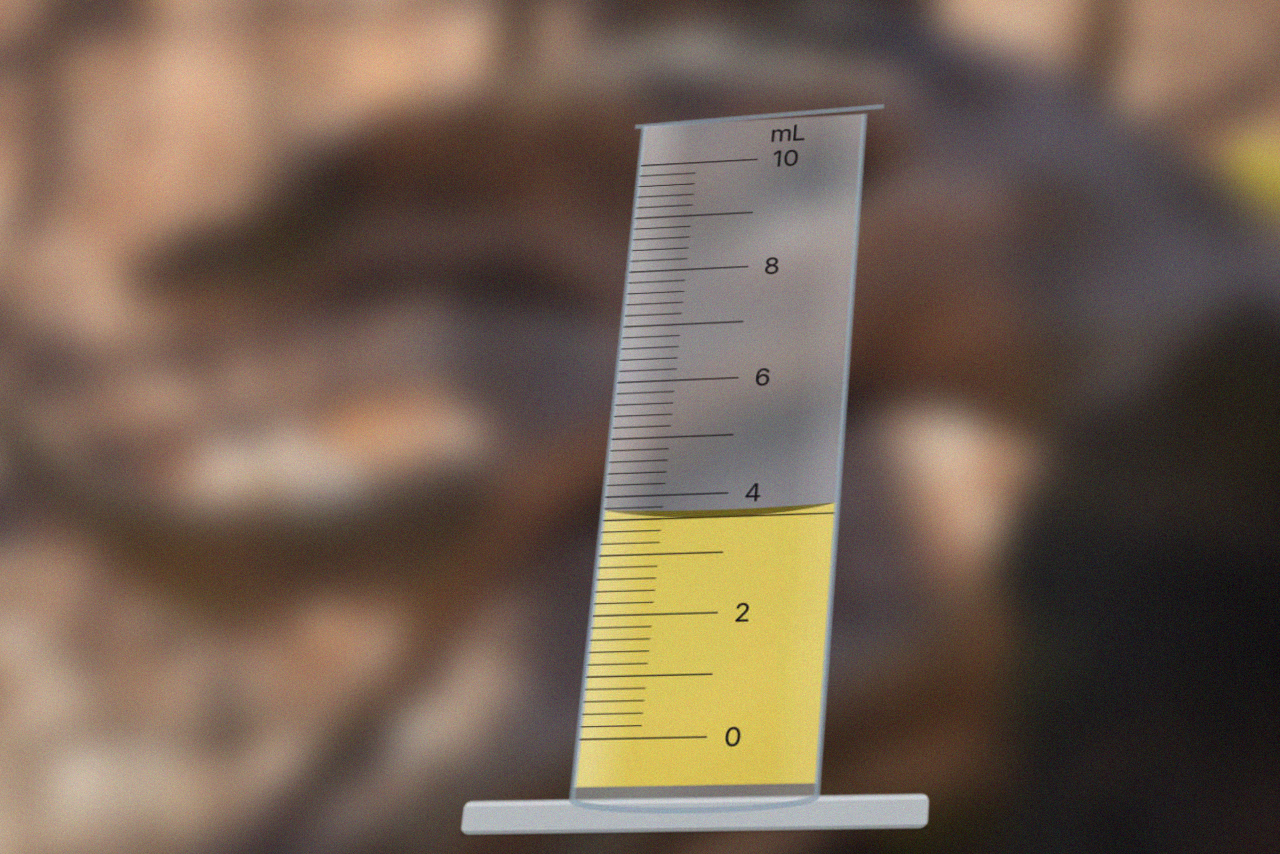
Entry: 3.6 mL
